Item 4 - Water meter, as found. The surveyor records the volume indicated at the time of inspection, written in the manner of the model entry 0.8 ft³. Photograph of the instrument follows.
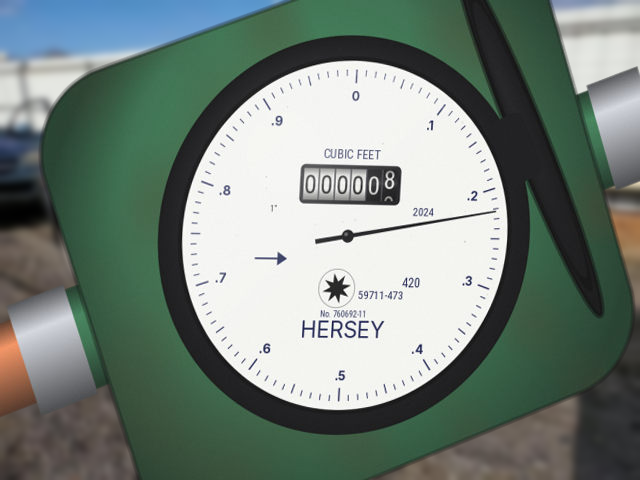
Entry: 8.22 ft³
